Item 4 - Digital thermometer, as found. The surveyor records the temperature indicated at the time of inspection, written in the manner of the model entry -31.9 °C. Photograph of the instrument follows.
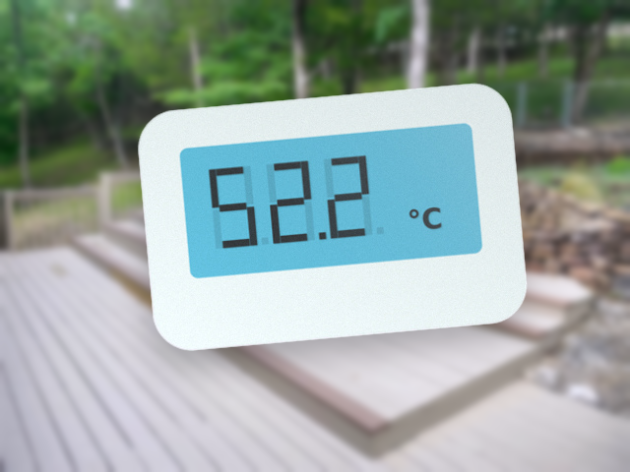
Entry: 52.2 °C
